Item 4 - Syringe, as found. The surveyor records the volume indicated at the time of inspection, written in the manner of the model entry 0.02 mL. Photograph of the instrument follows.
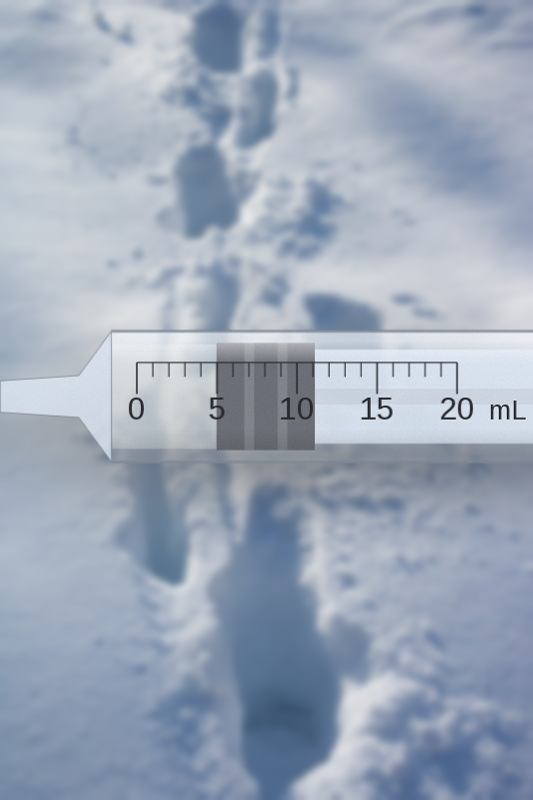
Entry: 5 mL
